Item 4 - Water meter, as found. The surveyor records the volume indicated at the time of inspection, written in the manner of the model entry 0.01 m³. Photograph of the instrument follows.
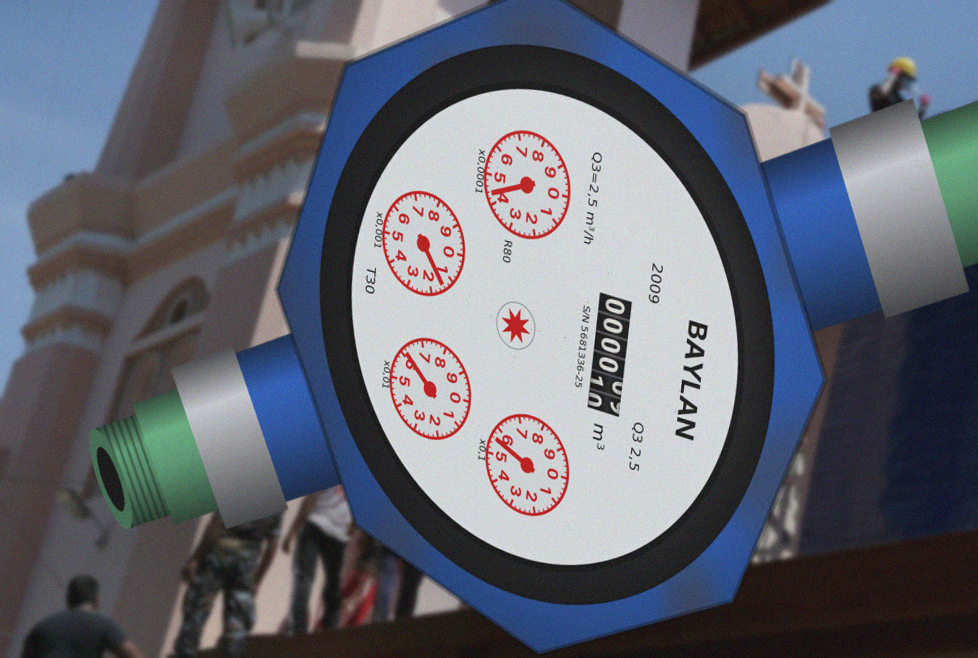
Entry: 9.5614 m³
